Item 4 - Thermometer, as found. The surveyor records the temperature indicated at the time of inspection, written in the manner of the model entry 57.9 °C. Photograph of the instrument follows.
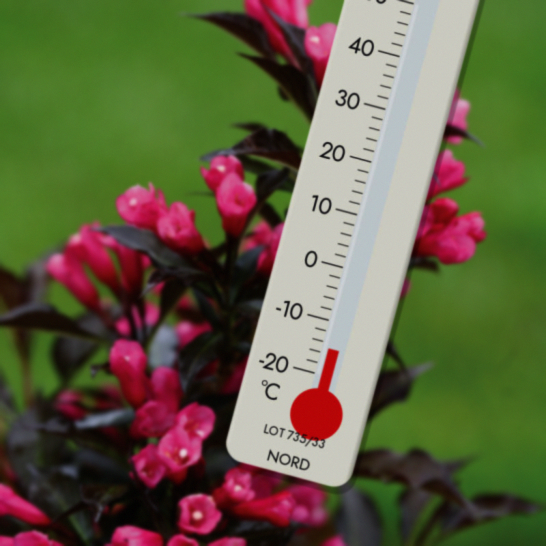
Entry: -15 °C
